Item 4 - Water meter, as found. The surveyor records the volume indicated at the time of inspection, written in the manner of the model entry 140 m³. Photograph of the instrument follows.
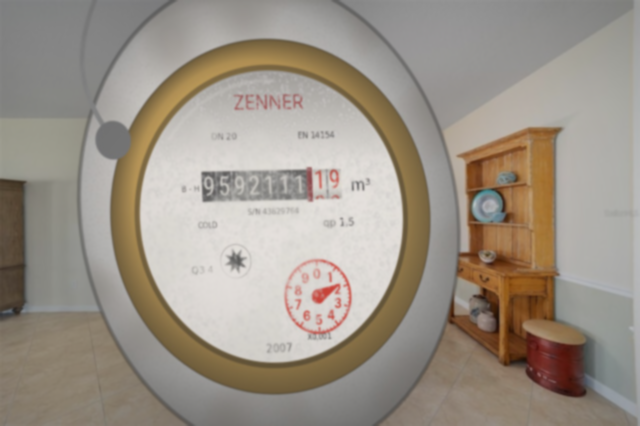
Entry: 9592111.191 m³
